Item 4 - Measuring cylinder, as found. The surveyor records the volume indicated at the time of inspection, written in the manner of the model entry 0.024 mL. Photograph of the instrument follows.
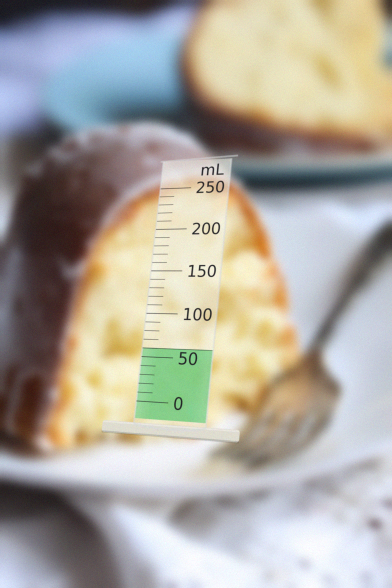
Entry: 60 mL
